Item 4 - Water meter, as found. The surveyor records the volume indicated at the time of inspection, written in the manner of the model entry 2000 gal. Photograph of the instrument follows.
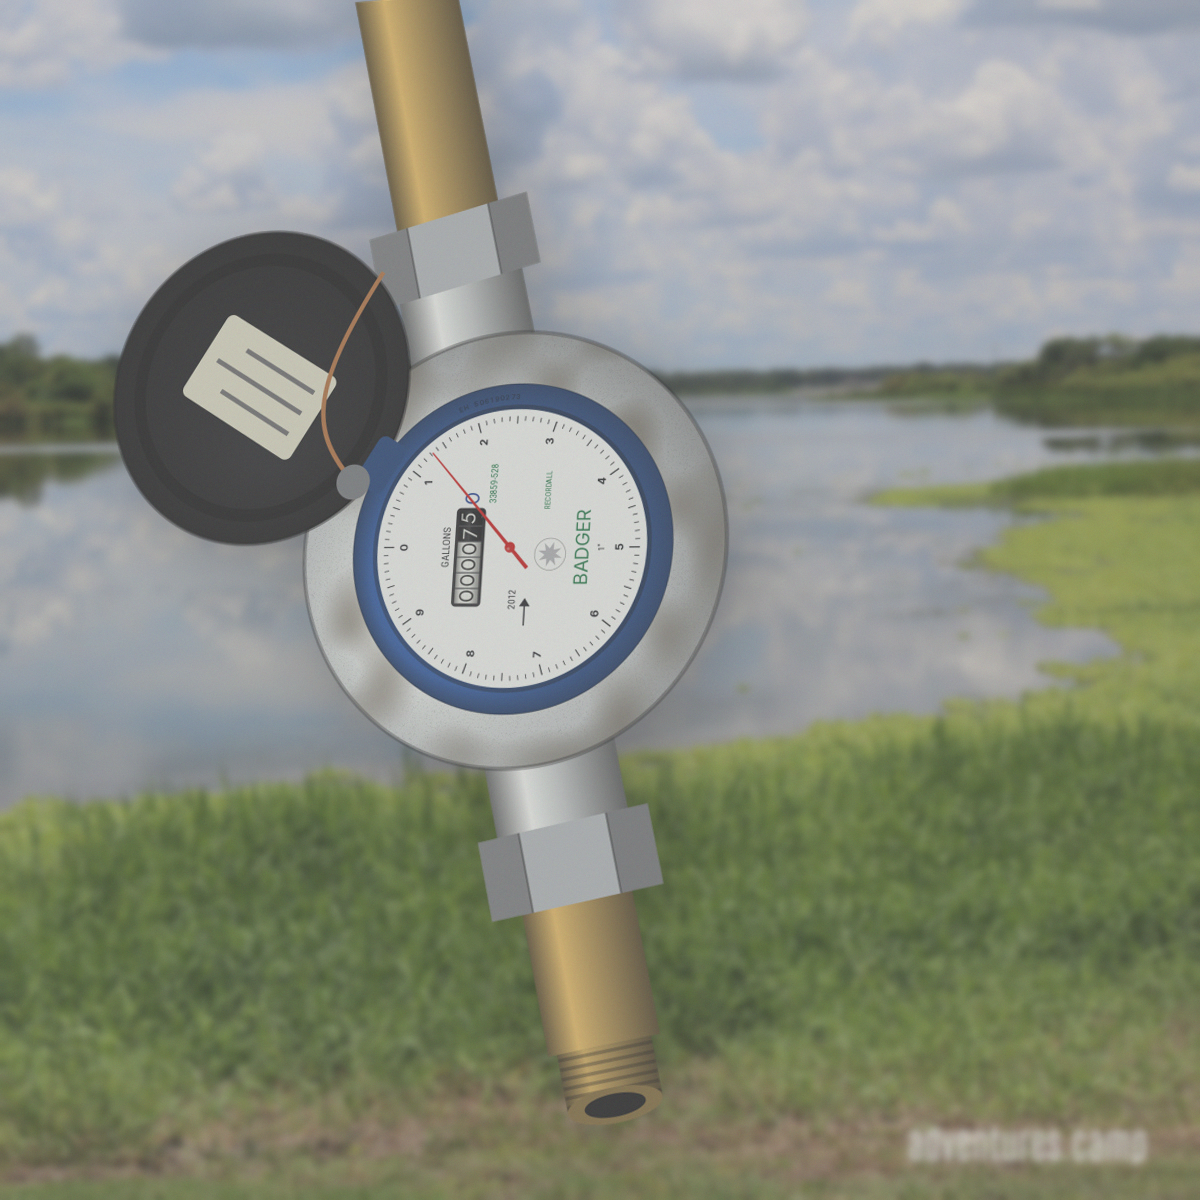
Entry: 751.3 gal
